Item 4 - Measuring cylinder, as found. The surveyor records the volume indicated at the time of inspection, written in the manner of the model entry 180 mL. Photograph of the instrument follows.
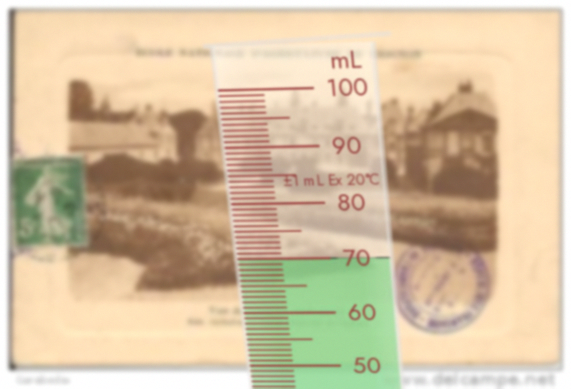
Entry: 70 mL
